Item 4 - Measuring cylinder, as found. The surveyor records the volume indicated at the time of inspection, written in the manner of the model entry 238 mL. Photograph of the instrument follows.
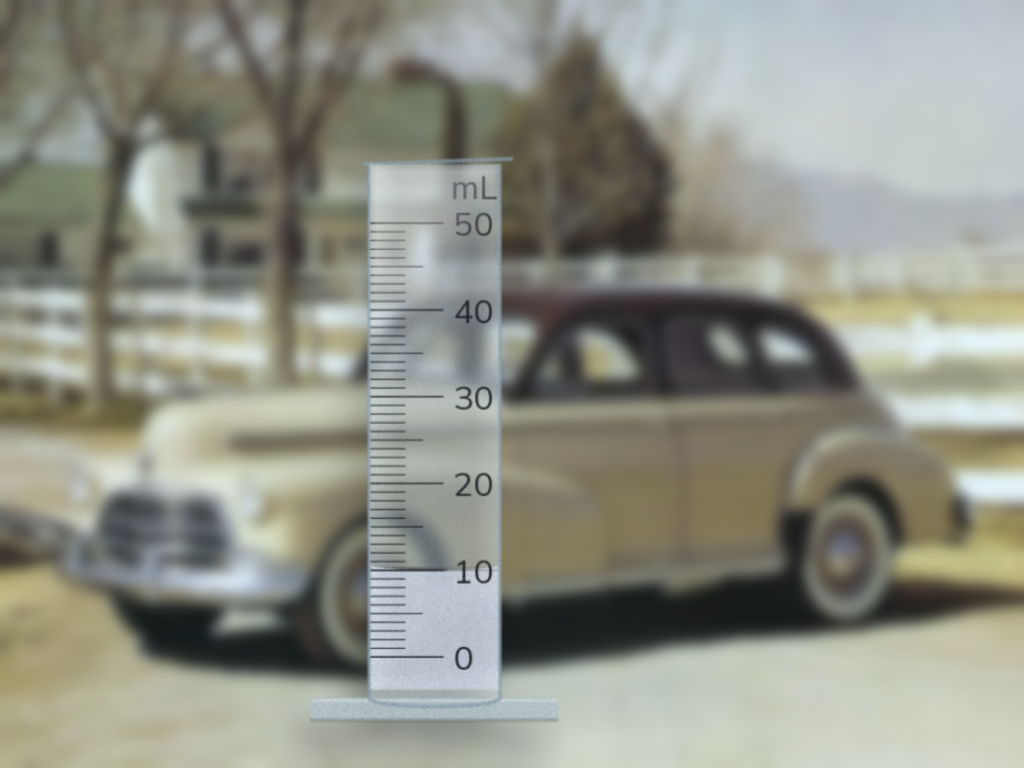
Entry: 10 mL
